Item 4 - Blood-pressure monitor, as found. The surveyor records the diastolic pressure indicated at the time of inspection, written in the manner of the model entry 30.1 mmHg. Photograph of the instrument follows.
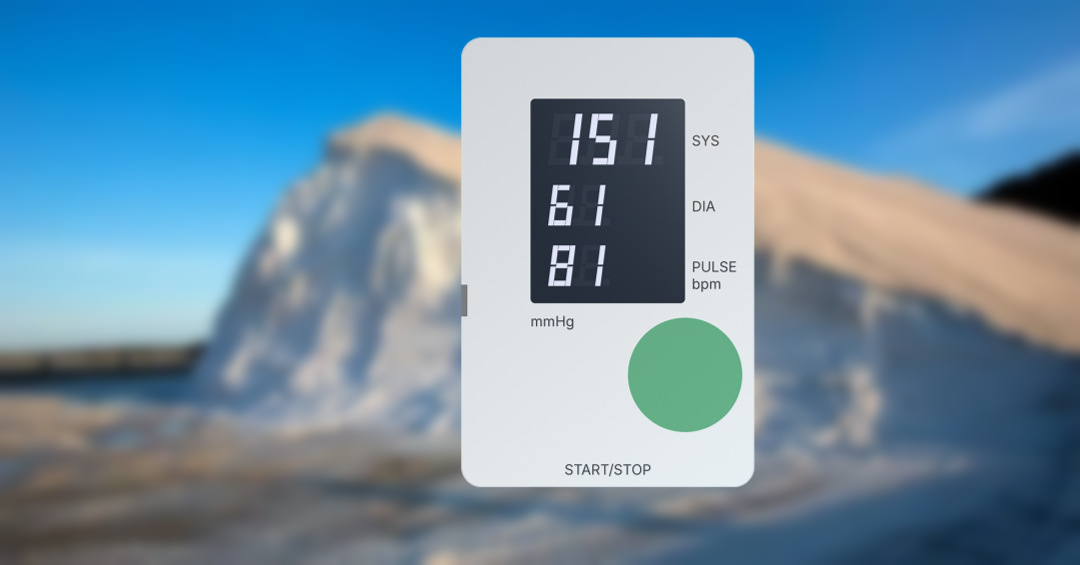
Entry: 61 mmHg
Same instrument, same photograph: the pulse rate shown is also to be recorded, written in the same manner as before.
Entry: 81 bpm
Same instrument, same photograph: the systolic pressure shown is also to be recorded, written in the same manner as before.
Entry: 151 mmHg
